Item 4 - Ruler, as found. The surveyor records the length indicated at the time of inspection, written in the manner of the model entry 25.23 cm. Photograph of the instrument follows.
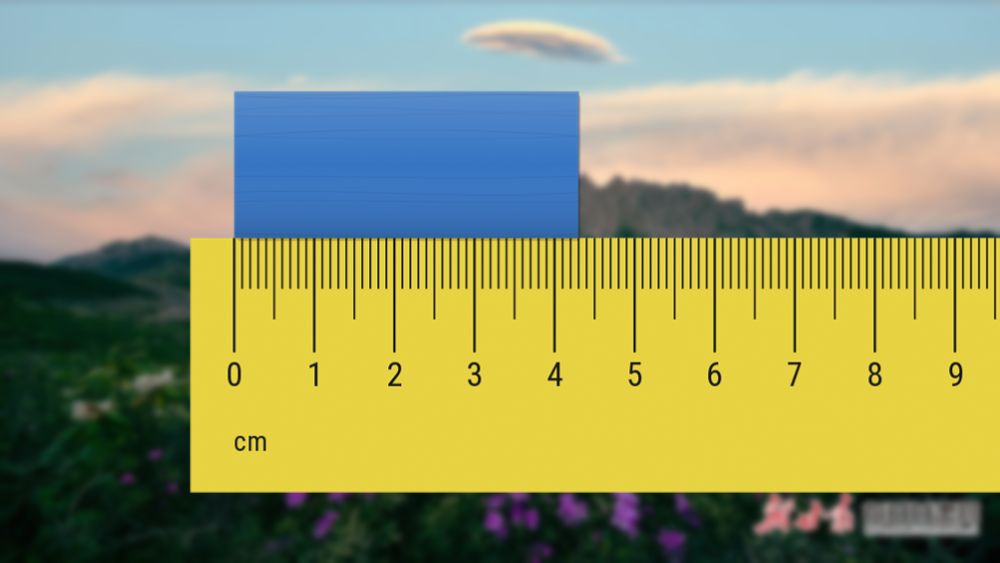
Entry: 4.3 cm
